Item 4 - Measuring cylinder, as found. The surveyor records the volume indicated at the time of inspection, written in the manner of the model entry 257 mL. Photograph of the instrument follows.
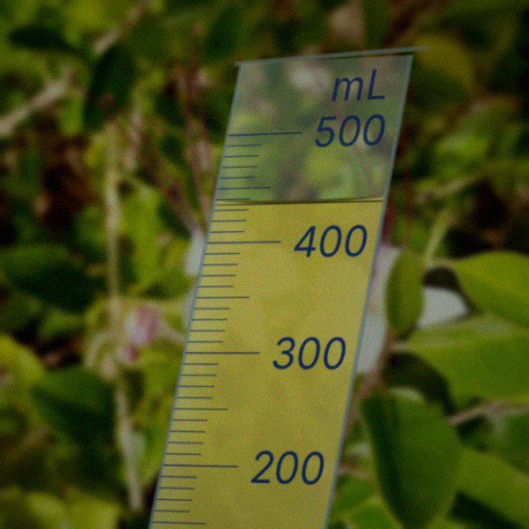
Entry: 435 mL
